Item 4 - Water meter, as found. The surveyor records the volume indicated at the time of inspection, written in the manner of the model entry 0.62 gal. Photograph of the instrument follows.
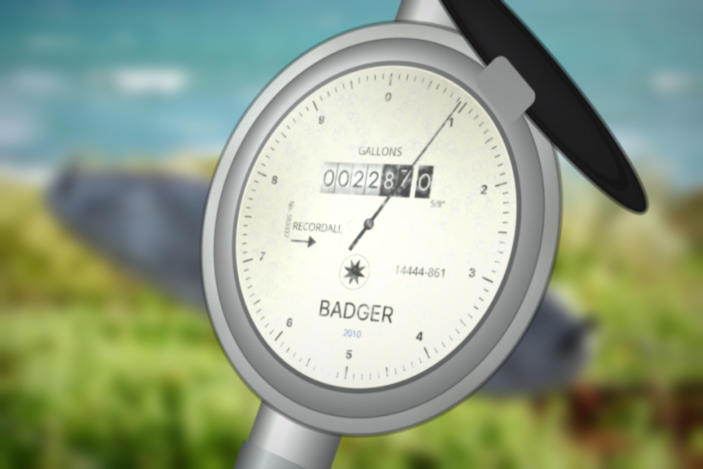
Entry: 22870.9 gal
